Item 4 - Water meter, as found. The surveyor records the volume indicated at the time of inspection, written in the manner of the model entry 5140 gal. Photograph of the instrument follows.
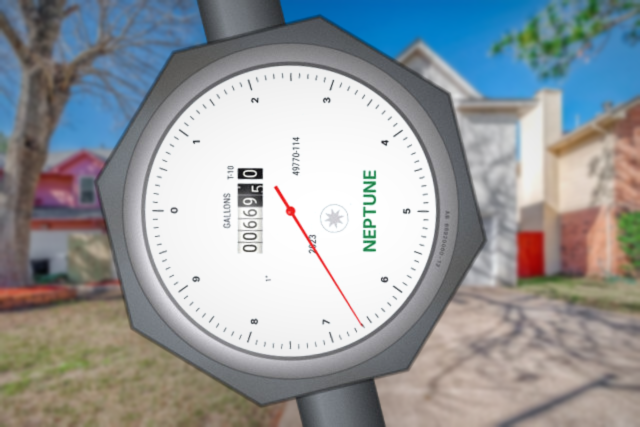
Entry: 66946.6 gal
